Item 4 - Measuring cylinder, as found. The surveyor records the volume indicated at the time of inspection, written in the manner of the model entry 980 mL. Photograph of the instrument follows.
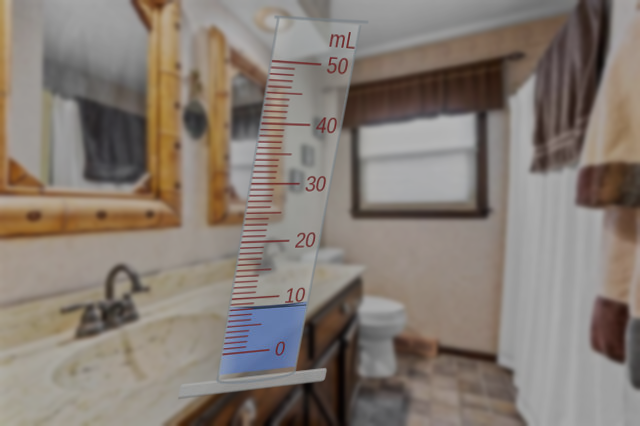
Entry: 8 mL
